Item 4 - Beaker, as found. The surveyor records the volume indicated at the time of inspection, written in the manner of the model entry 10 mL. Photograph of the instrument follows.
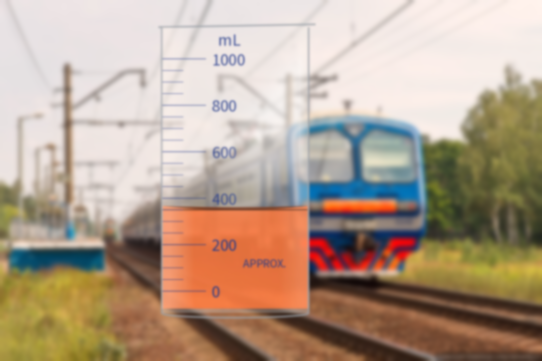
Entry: 350 mL
